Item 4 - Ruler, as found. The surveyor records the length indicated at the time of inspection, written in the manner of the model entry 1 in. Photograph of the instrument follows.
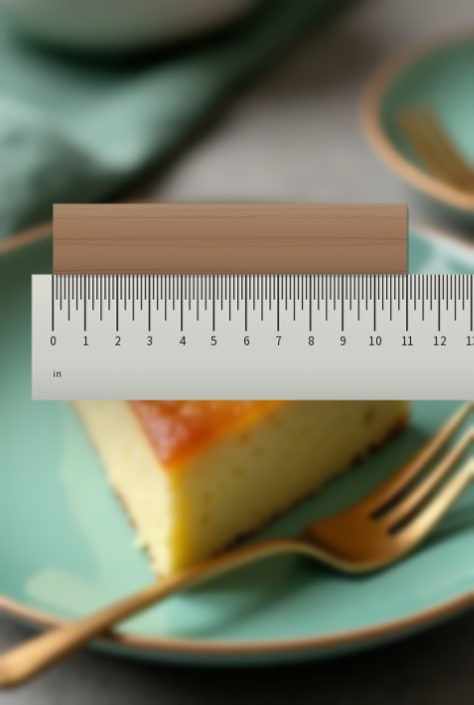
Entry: 11 in
